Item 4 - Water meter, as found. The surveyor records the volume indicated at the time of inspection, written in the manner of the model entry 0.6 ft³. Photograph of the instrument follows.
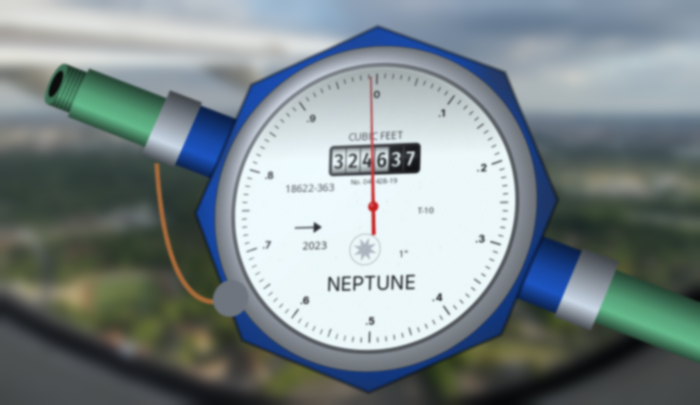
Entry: 324636.99 ft³
